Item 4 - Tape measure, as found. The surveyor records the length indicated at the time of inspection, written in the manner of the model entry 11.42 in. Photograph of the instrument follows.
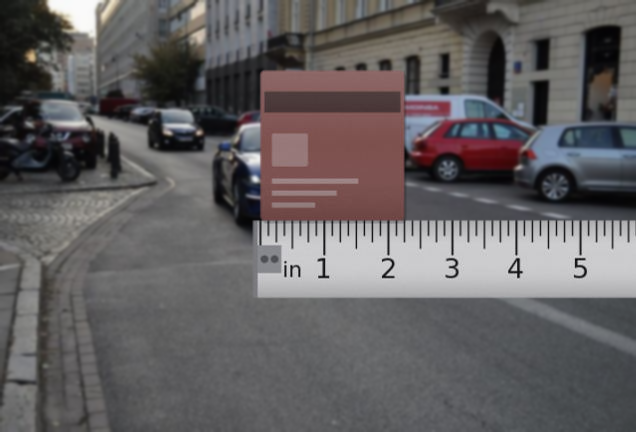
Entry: 2.25 in
